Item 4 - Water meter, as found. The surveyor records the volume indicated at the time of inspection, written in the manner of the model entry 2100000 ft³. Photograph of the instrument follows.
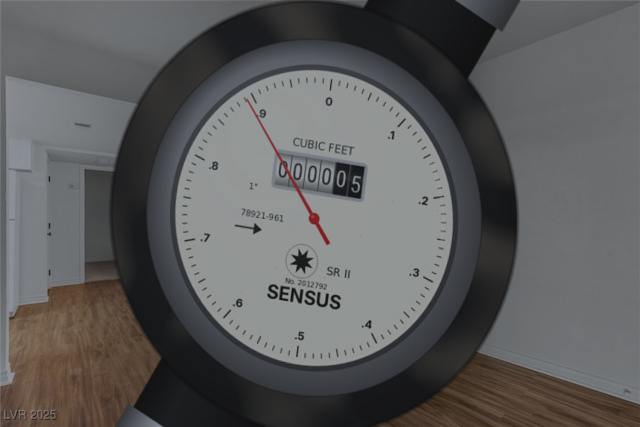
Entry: 4.89 ft³
